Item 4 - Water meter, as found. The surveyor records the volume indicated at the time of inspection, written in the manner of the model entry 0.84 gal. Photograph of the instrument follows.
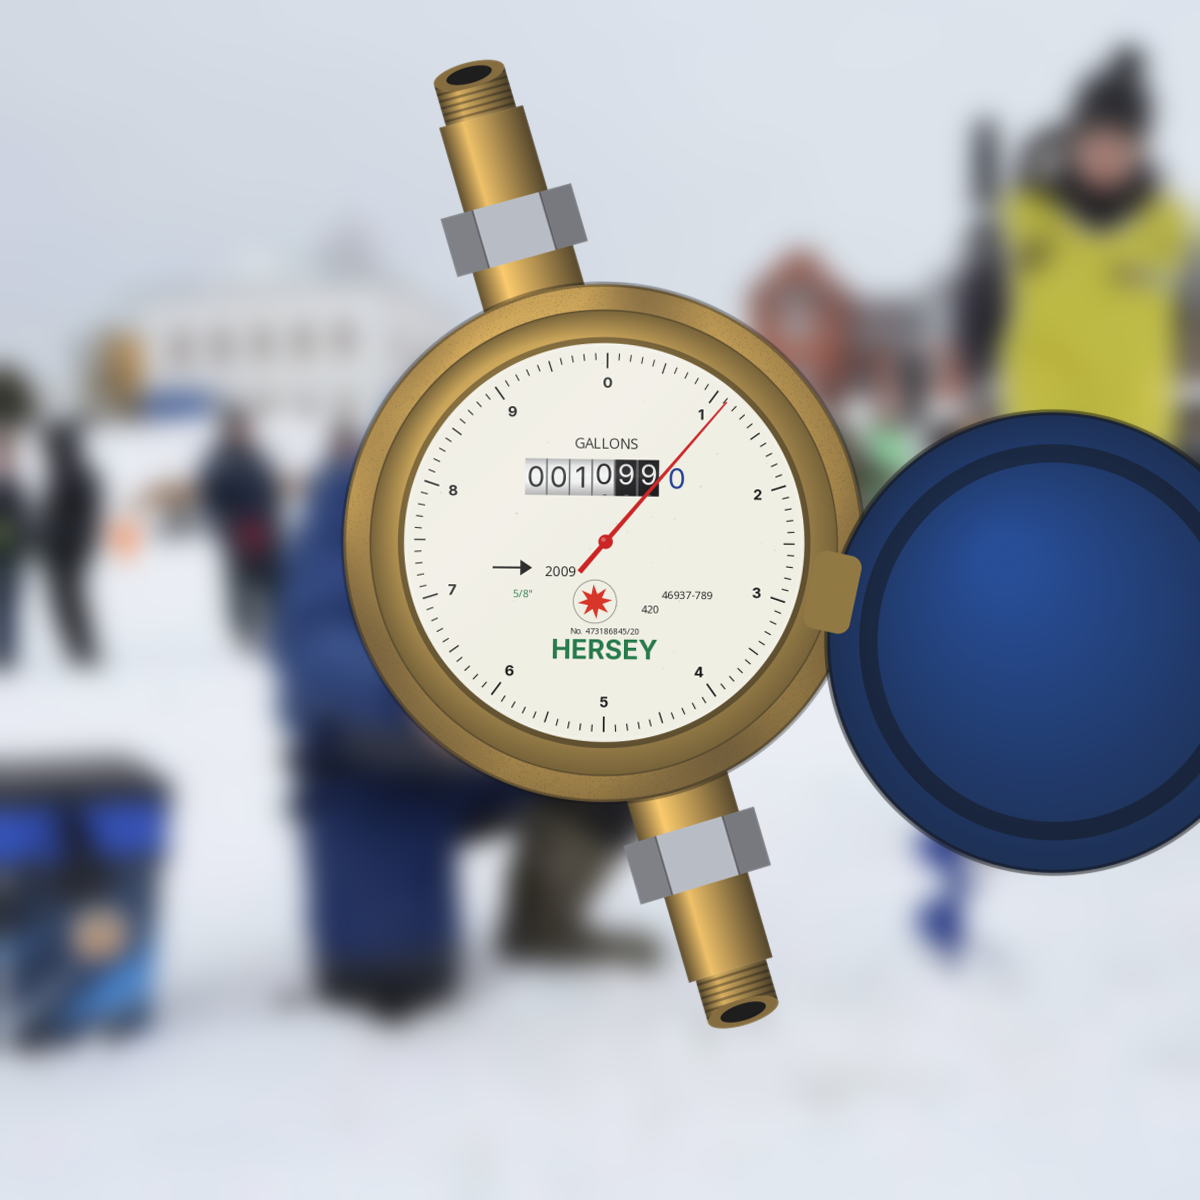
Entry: 10991.1 gal
